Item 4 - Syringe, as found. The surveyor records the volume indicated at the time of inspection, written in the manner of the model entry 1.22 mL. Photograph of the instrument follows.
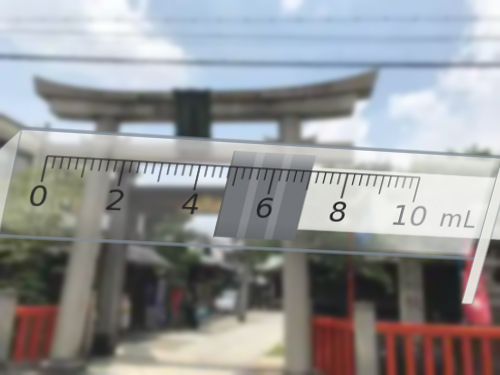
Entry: 4.8 mL
